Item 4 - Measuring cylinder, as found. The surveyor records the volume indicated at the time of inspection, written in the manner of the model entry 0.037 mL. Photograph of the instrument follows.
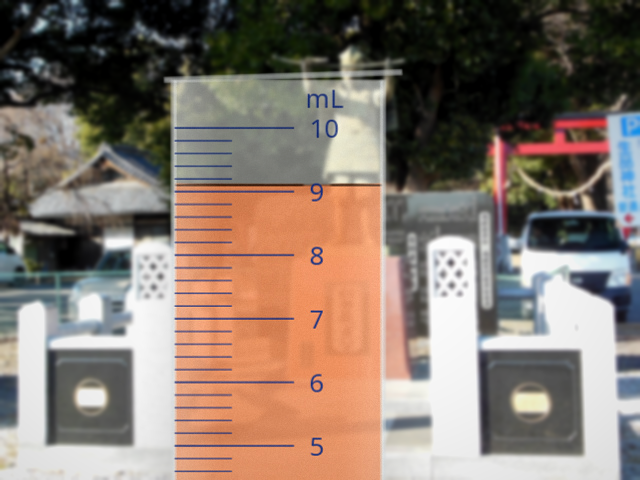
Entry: 9.1 mL
